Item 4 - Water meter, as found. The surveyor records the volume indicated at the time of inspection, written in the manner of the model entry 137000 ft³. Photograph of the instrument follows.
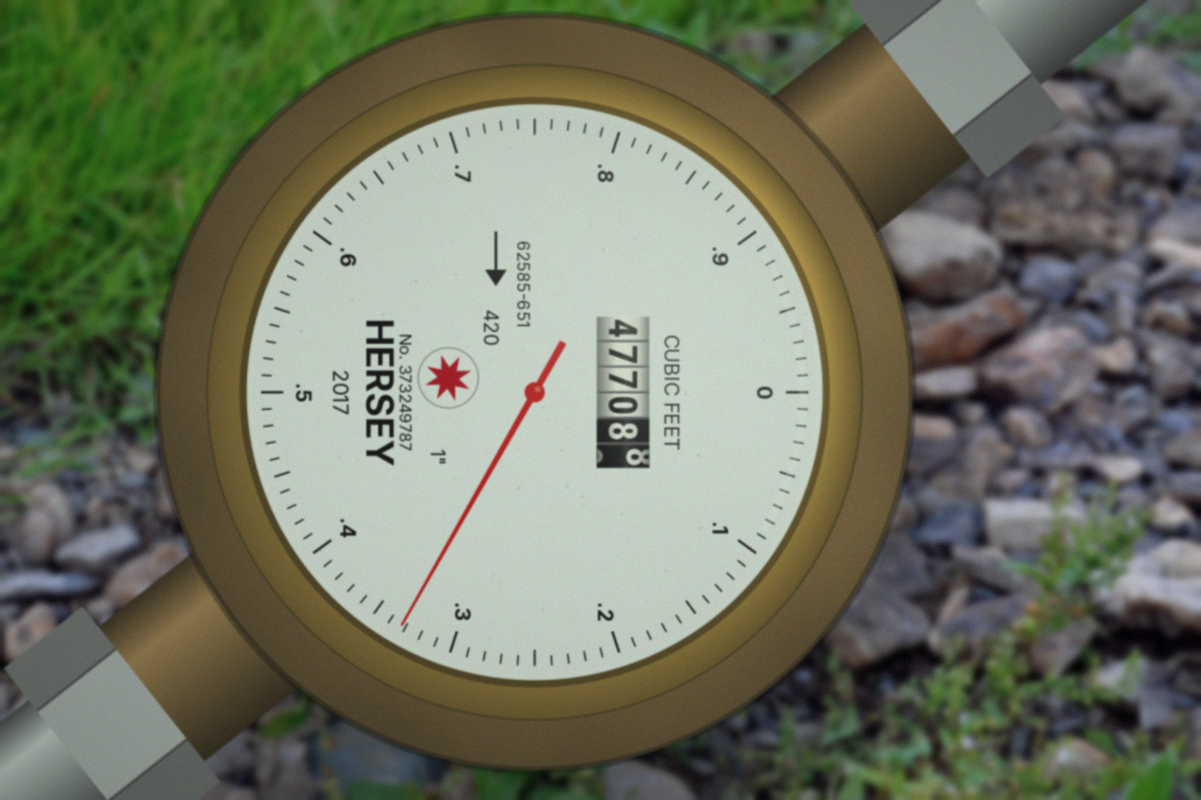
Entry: 477088.33 ft³
